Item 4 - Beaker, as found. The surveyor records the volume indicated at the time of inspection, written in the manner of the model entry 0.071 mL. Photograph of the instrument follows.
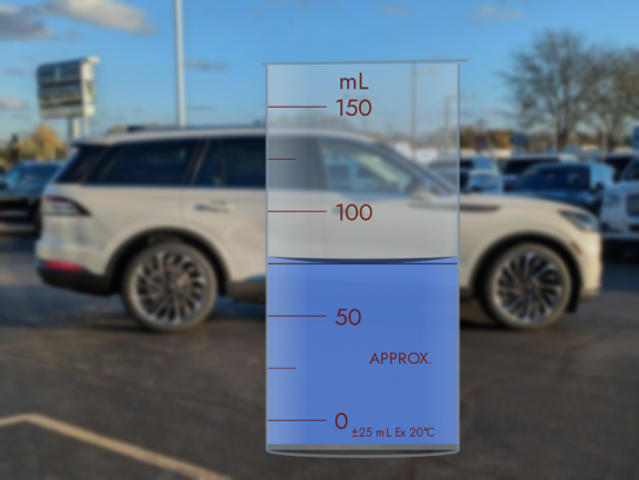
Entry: 75 mL
